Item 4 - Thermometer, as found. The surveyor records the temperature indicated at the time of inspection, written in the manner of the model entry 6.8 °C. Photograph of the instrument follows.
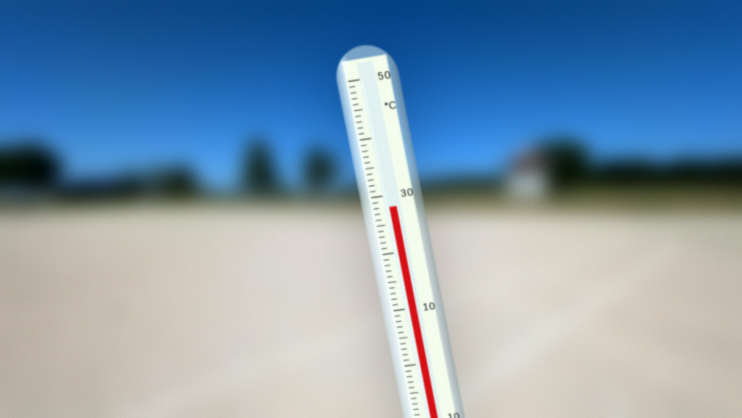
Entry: 28 °C
